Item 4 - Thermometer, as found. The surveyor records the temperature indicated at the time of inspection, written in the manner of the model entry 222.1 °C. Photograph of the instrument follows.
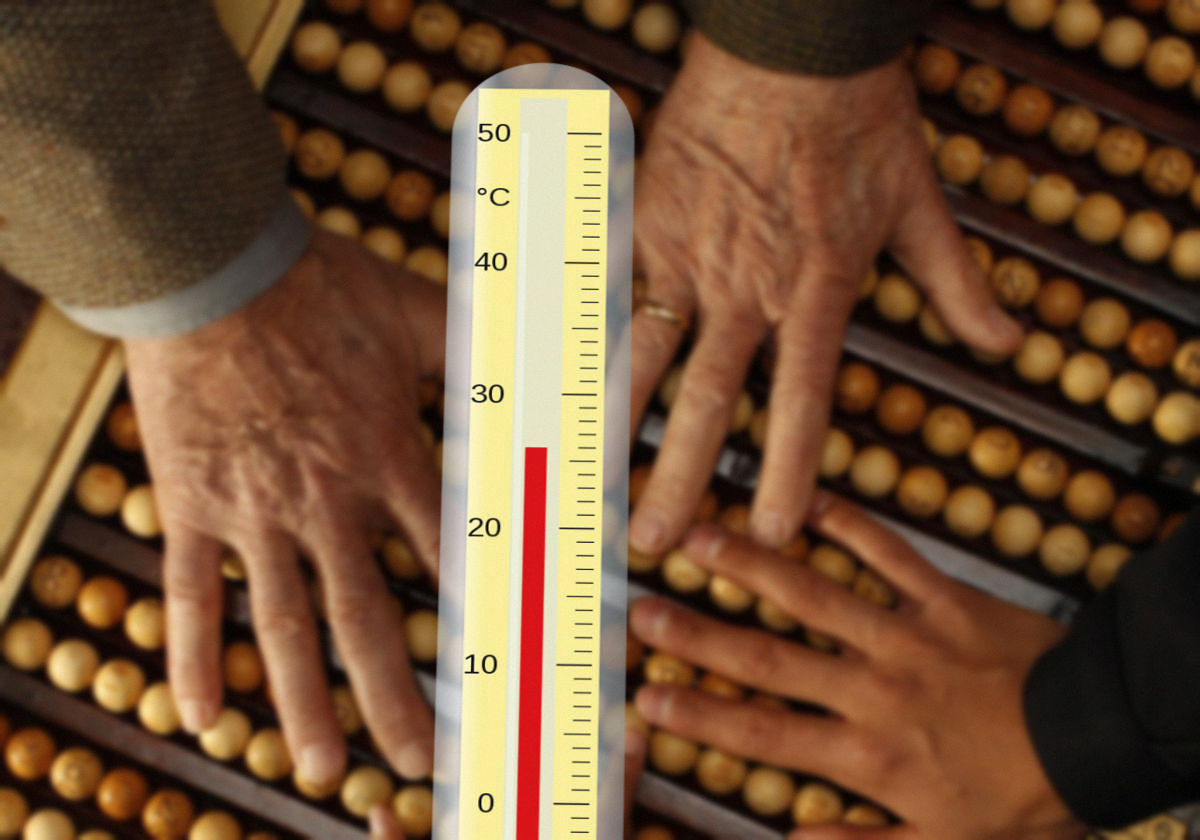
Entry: 26 °C
